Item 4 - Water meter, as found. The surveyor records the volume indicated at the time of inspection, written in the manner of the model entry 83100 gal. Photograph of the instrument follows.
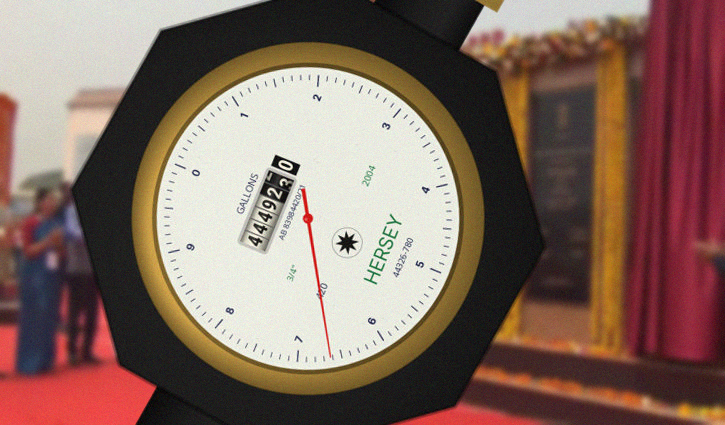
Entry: 4449226.6 gal
